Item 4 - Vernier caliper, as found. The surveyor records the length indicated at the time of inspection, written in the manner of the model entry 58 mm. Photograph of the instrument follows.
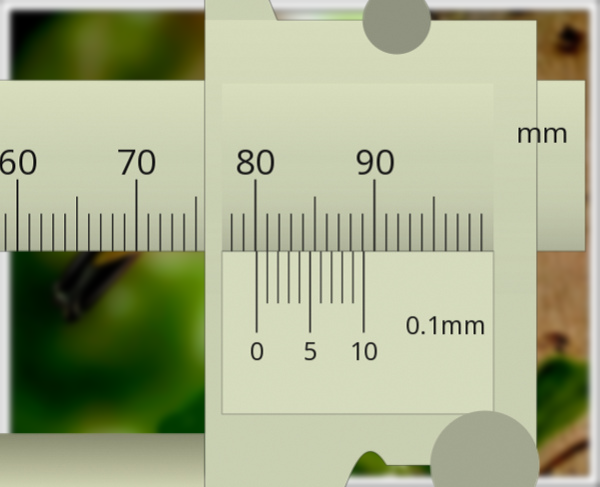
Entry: 80.1 mm
